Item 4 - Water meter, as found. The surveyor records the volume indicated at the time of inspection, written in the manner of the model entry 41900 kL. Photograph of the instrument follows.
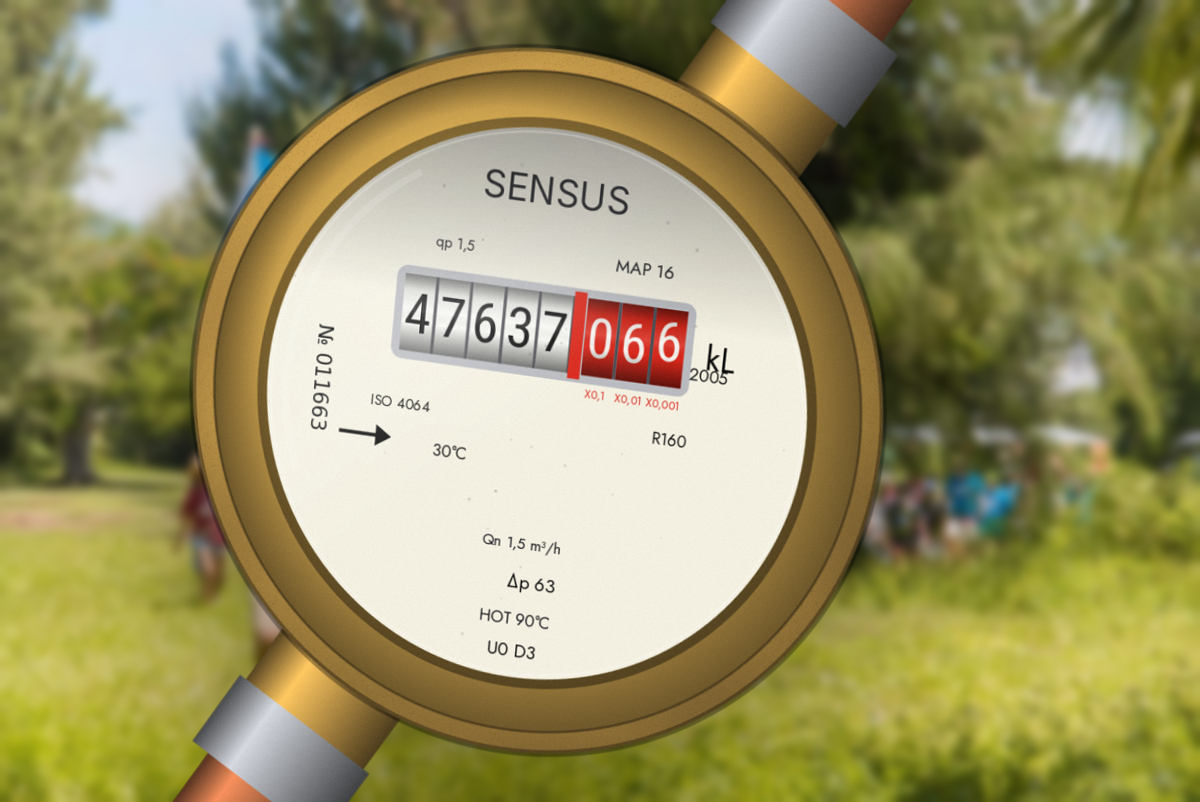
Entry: 47637.066 kL
